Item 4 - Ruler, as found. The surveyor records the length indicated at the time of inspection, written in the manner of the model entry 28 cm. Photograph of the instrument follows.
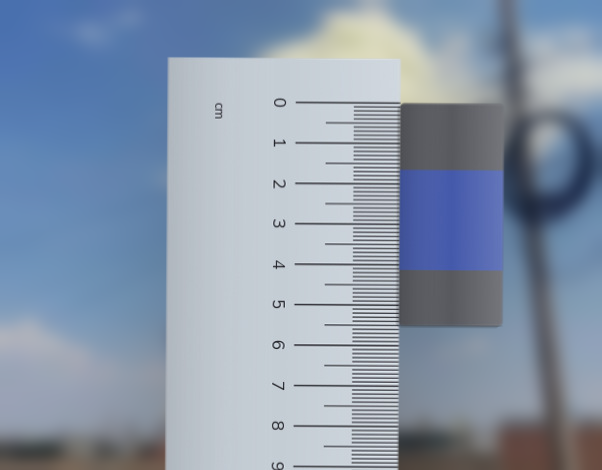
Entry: 5.5 cm
